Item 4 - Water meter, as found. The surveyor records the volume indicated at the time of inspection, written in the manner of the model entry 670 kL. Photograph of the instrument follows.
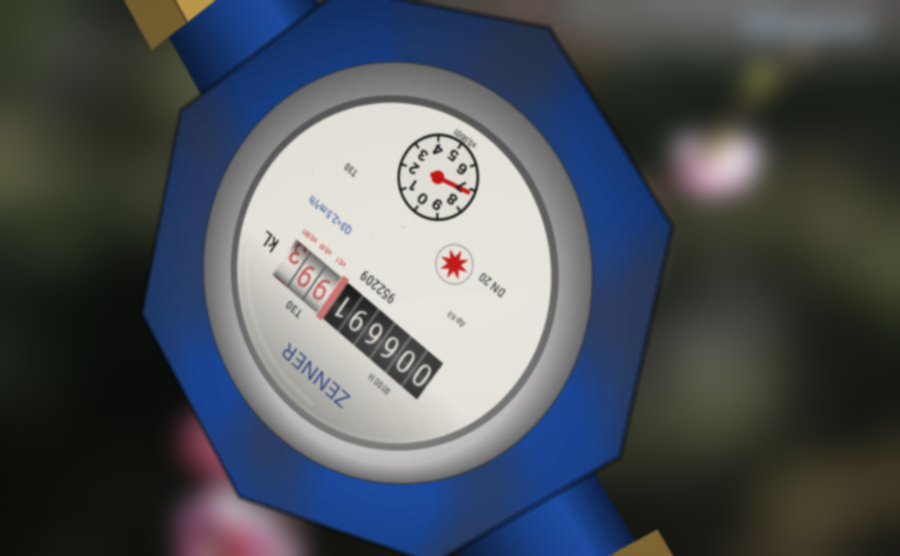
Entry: 6691.9927 kL
